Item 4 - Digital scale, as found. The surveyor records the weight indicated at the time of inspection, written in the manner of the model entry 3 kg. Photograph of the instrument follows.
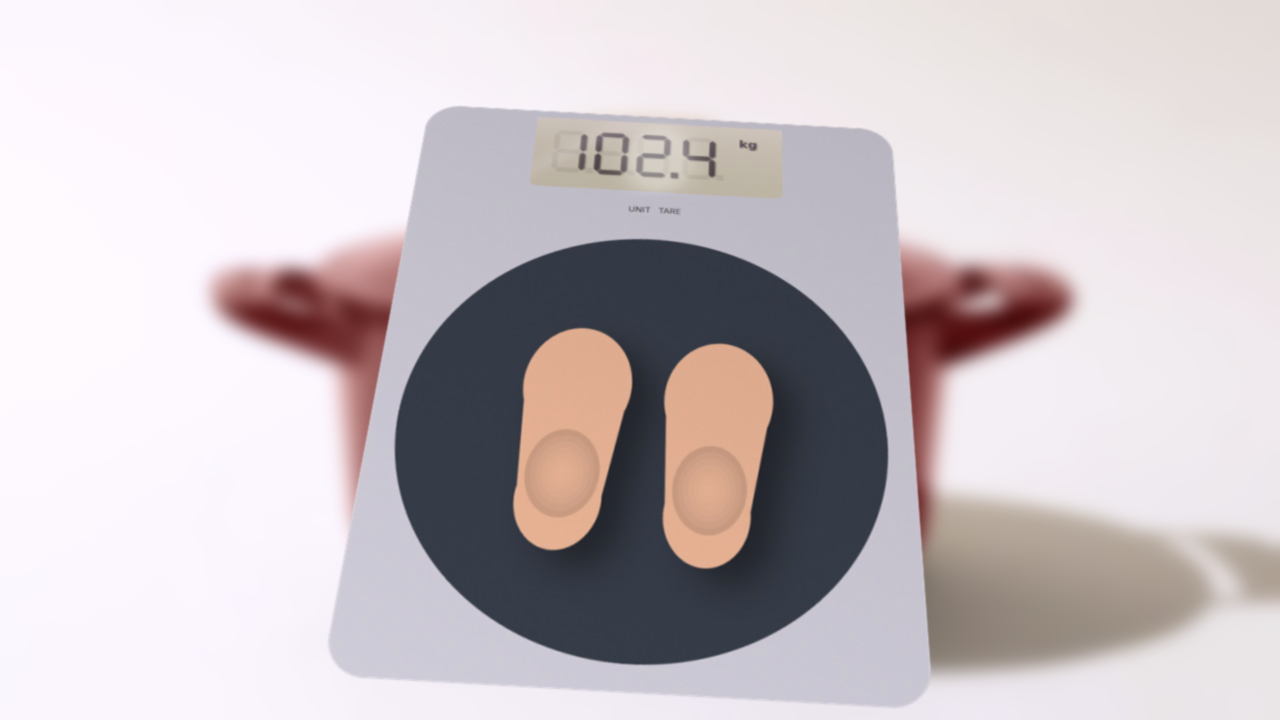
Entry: 102.4 kg
